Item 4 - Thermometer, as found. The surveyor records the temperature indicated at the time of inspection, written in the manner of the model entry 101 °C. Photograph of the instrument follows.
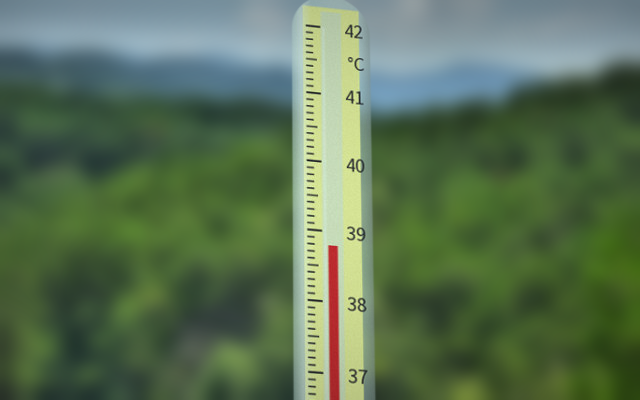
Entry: 38.8 °C
